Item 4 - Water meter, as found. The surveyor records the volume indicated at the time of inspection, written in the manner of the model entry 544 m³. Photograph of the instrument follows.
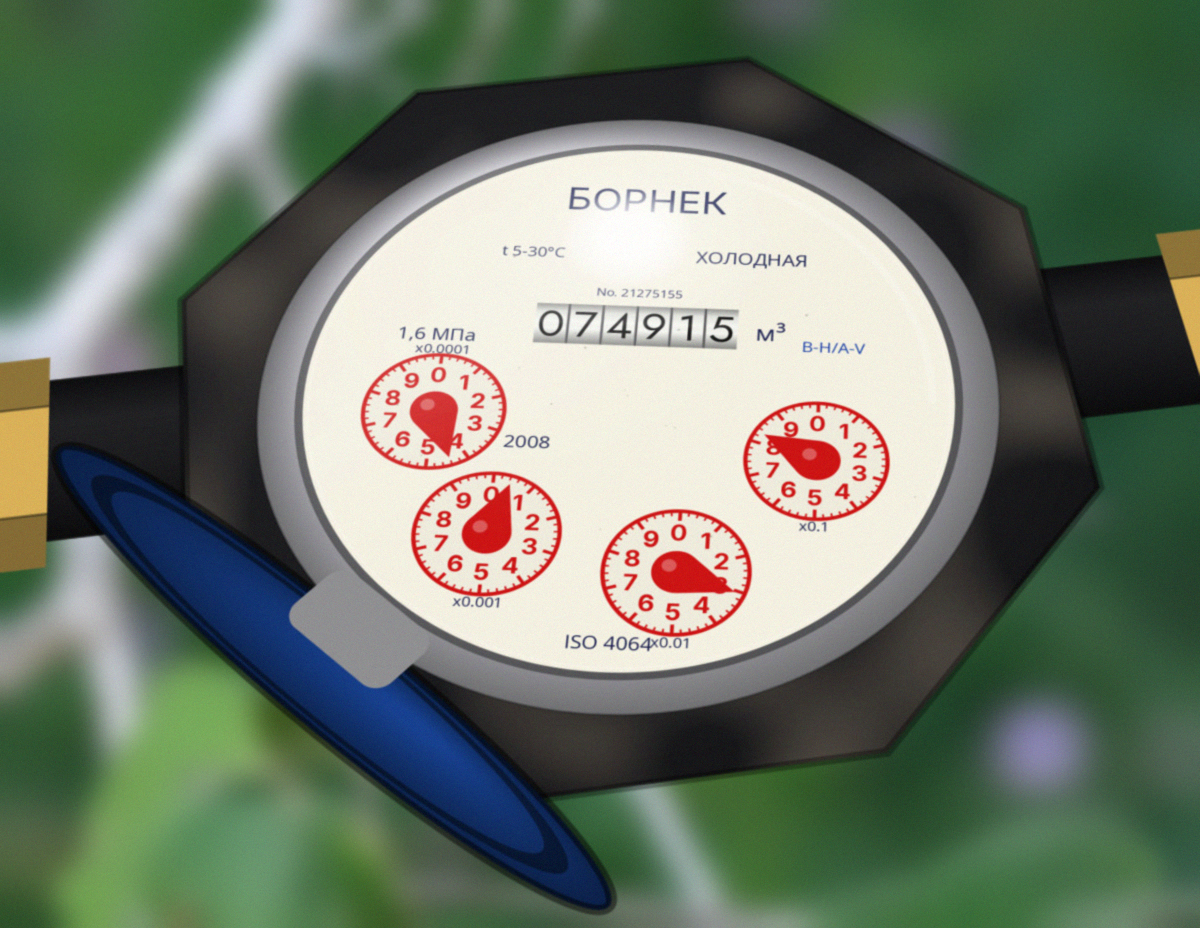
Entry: 74915.8304 m³
